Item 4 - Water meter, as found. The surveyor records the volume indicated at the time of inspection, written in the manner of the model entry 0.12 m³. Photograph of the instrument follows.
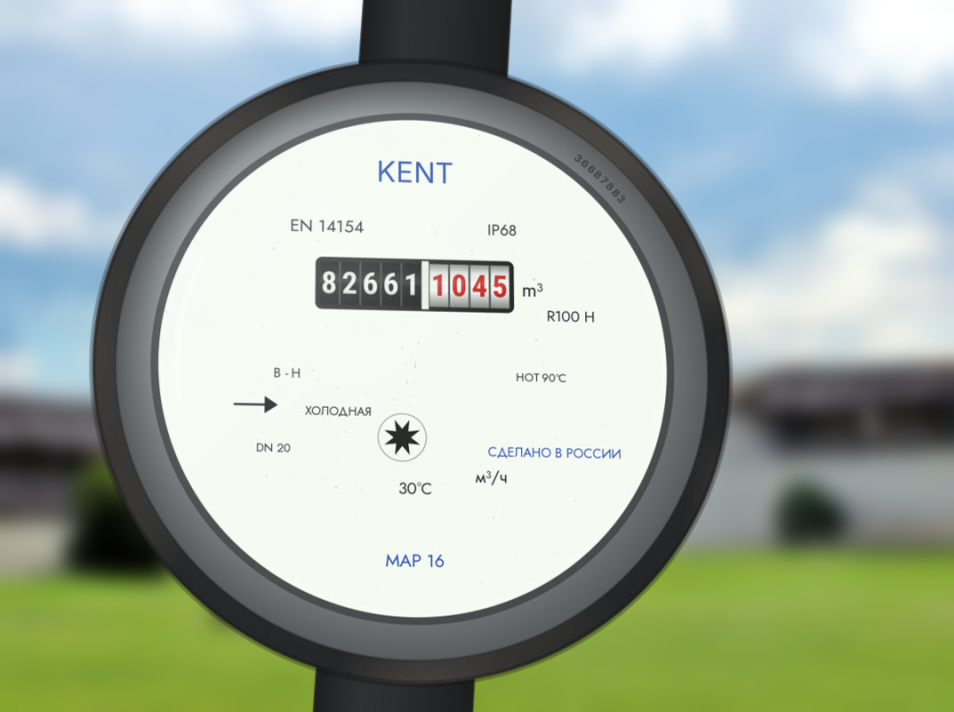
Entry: 82661.1045 m³
